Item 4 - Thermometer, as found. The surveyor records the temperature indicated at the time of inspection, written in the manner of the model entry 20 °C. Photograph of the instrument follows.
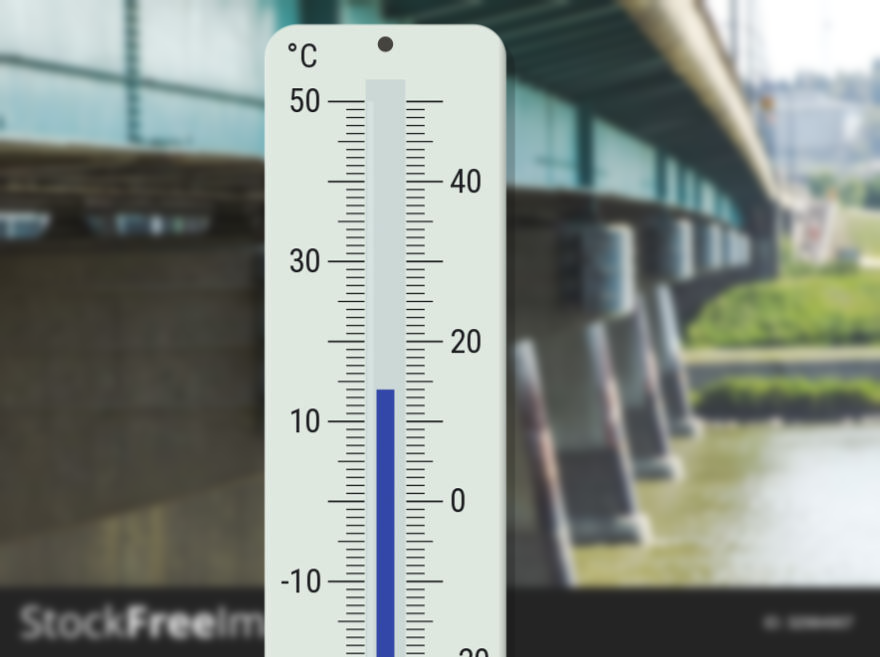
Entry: 14 °C
